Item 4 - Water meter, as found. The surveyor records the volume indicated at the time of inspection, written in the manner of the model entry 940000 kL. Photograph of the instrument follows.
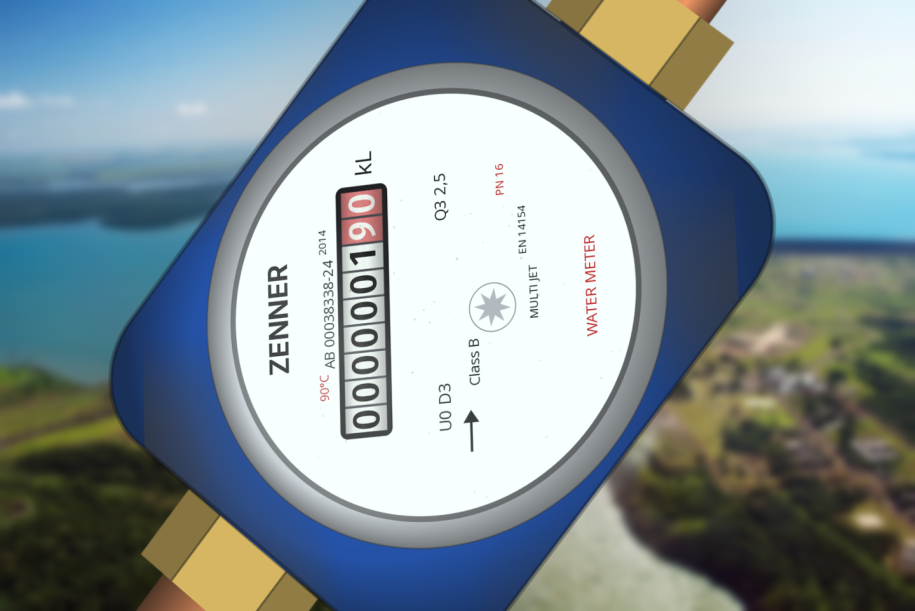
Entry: 1.90 kL
